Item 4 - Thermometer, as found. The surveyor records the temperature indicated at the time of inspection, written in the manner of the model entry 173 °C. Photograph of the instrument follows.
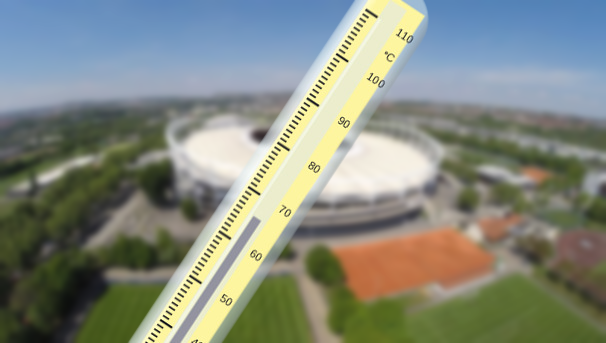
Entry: 66 °C
